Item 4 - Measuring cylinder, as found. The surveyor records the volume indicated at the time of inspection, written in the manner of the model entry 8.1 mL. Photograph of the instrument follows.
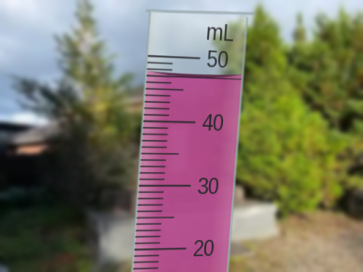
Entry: 47 mL
